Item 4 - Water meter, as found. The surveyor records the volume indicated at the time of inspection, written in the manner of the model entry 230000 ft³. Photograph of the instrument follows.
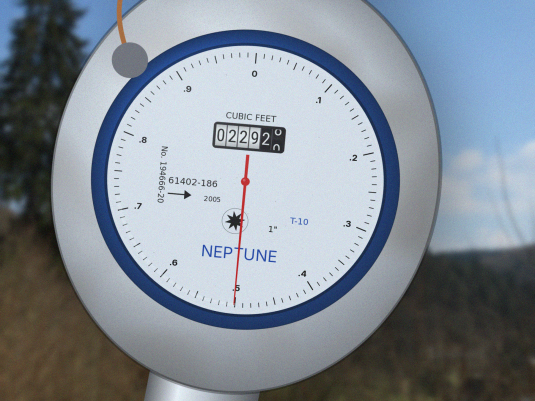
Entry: 22928.50 ft³
